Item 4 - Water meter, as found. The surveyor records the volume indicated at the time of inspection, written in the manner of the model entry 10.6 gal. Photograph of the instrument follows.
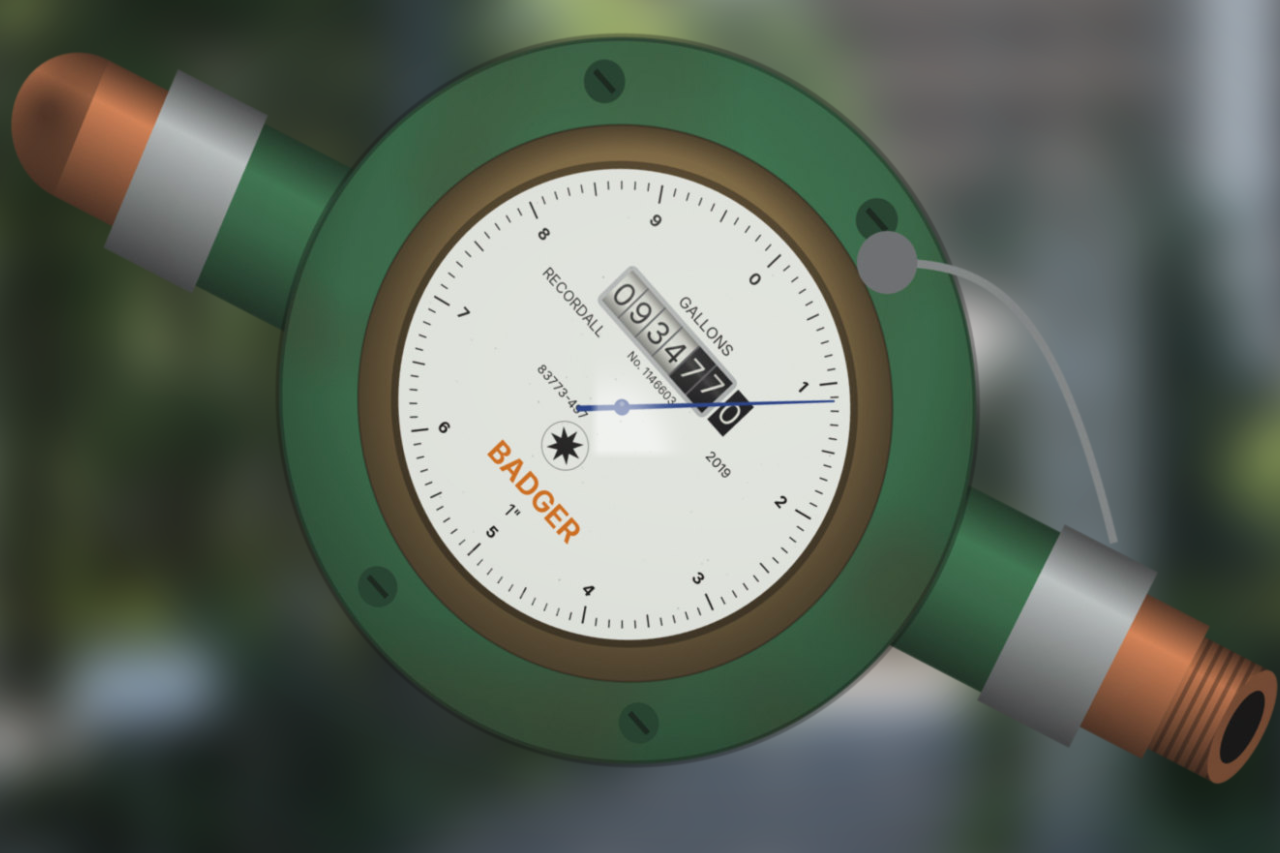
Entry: 934771.1 gal
